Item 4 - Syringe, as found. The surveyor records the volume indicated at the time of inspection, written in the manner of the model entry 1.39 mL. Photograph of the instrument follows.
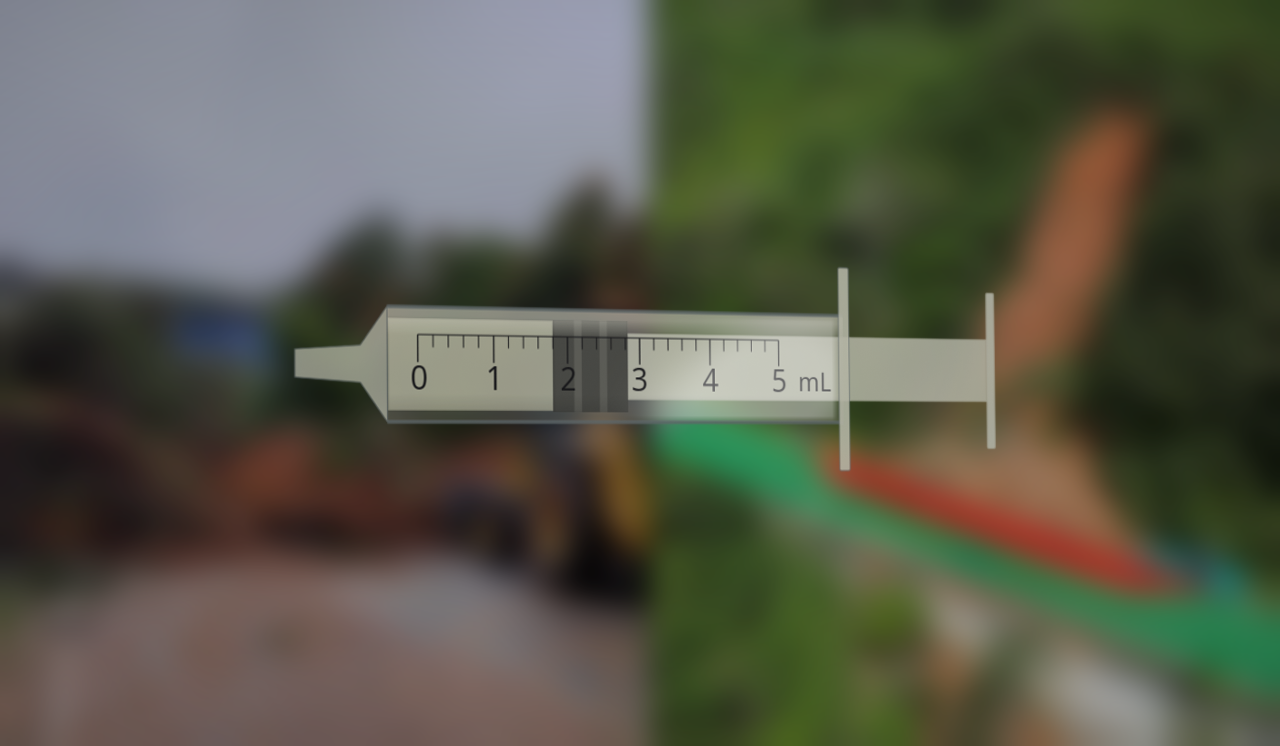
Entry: 1.8 mL
